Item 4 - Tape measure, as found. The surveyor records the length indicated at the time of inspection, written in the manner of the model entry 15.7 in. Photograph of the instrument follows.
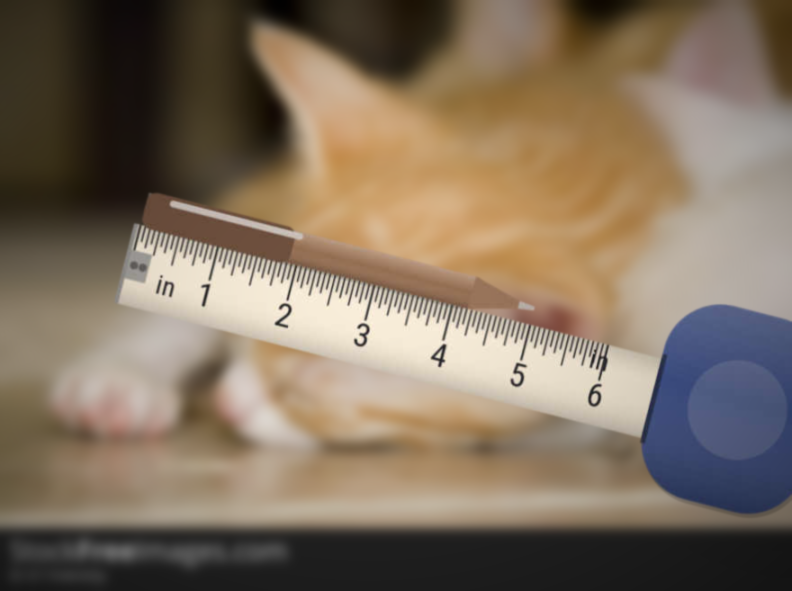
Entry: 5 in
